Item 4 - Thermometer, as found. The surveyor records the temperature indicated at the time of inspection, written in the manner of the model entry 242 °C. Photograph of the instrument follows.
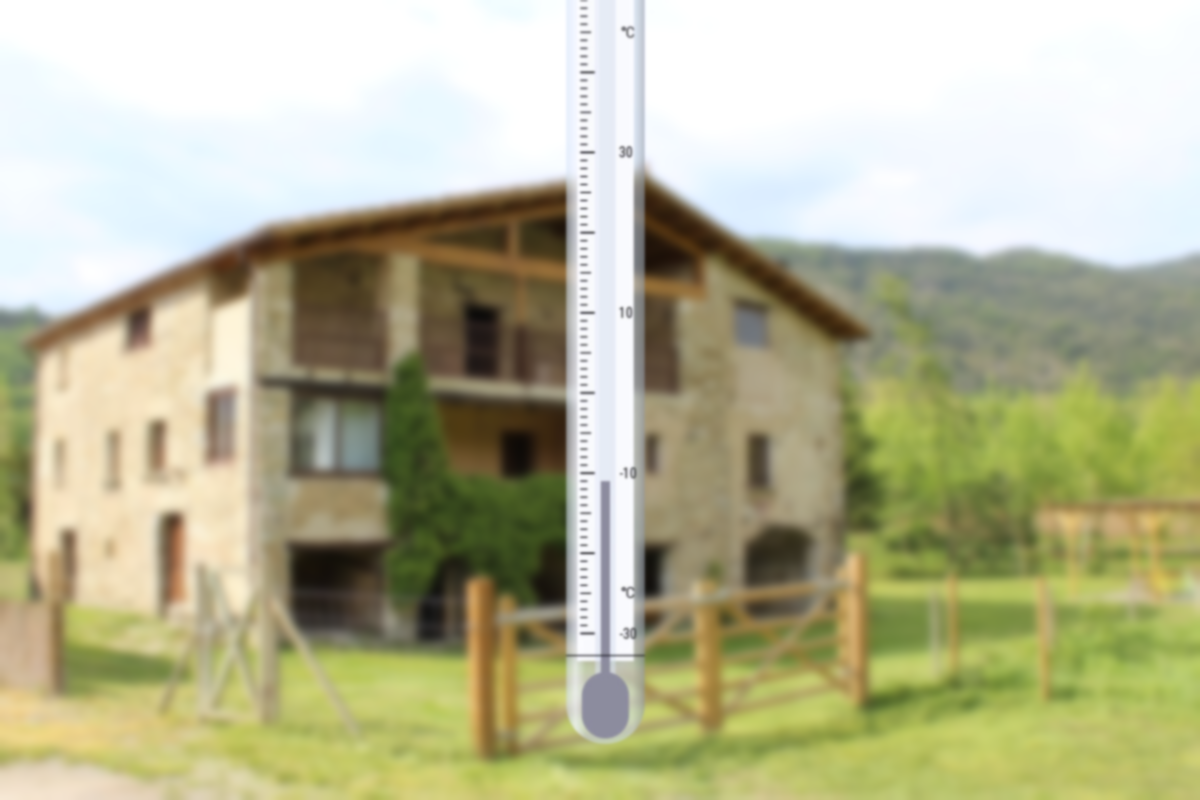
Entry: -11 °C
